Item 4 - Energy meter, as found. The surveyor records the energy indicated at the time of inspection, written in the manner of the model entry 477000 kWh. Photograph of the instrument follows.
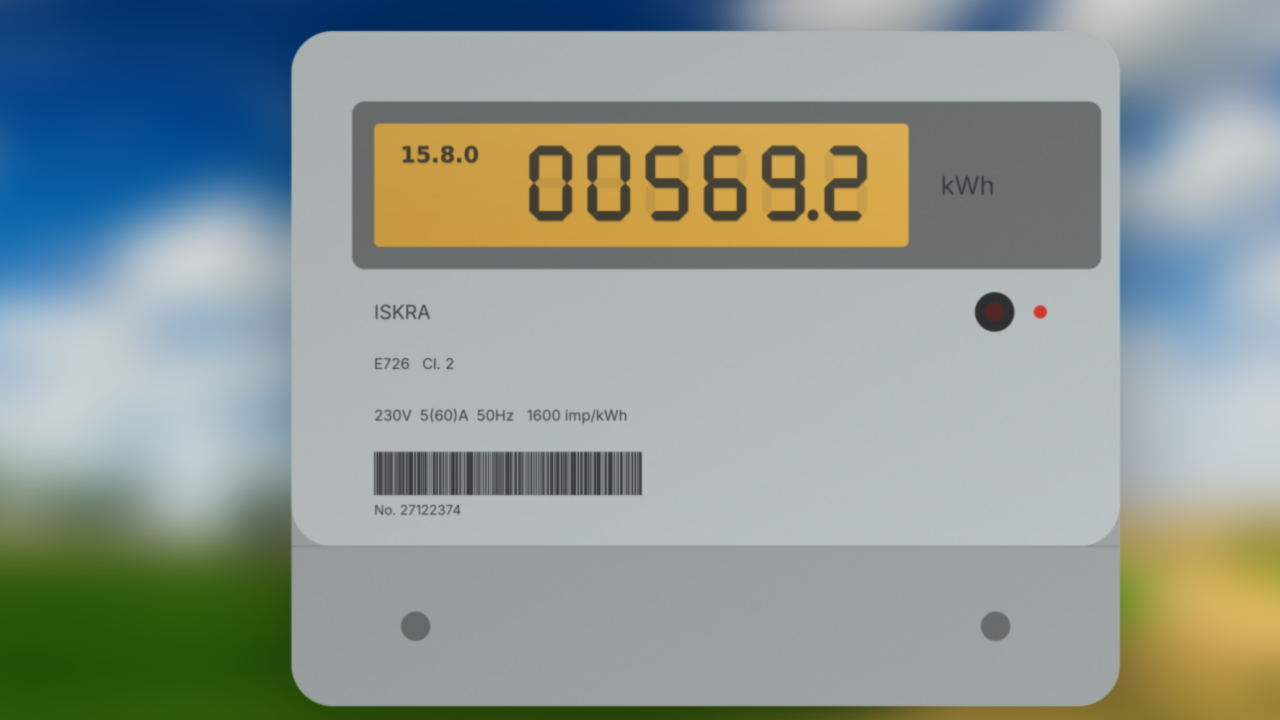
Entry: 569.2 kWh
